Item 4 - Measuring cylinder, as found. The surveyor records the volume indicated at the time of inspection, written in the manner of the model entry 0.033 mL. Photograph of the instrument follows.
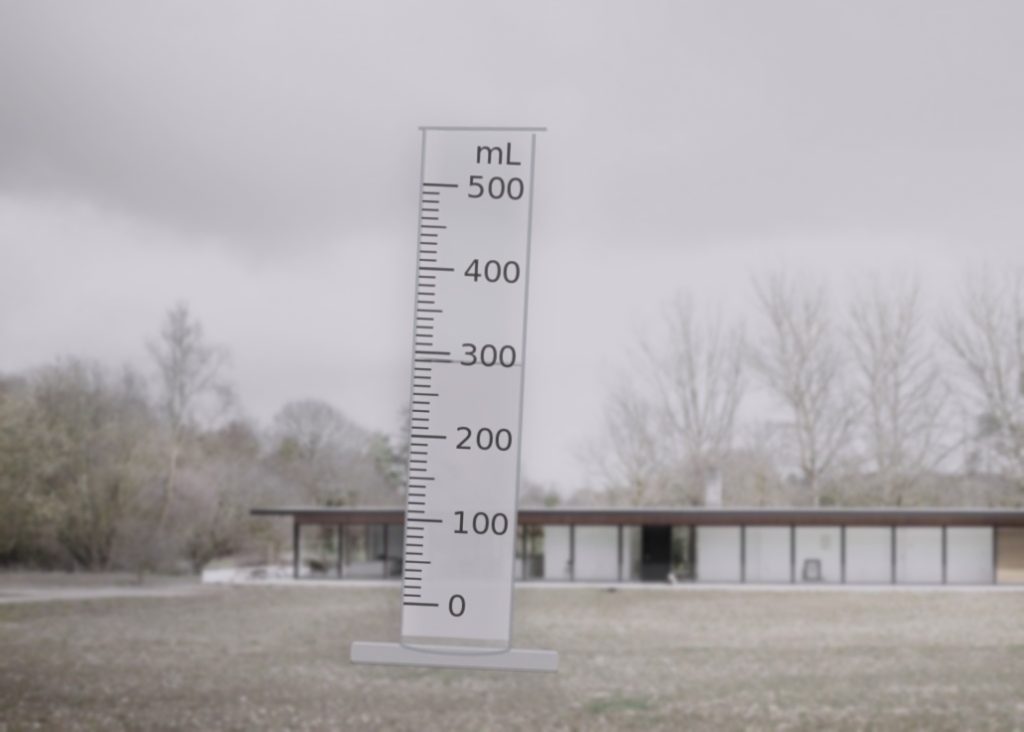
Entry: 290 mL
